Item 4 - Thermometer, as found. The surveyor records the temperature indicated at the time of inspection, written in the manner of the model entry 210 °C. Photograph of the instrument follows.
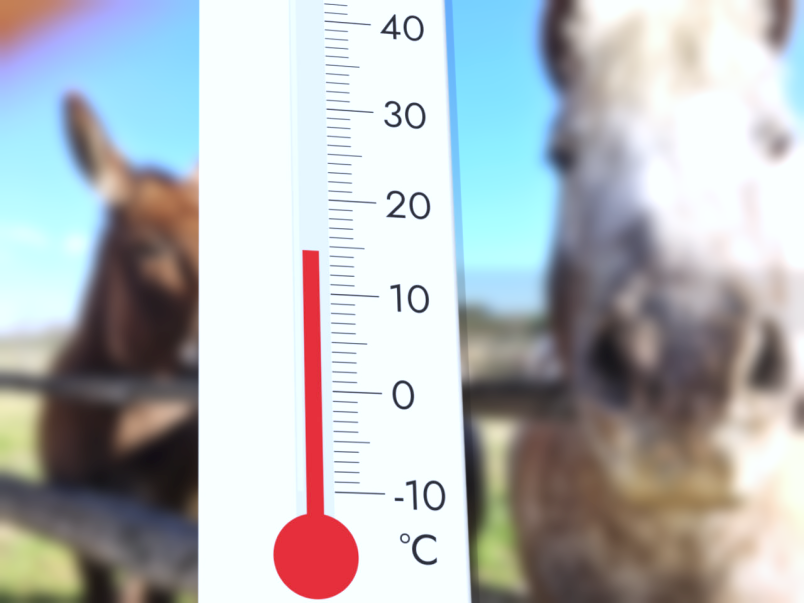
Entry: 14.5 °C
